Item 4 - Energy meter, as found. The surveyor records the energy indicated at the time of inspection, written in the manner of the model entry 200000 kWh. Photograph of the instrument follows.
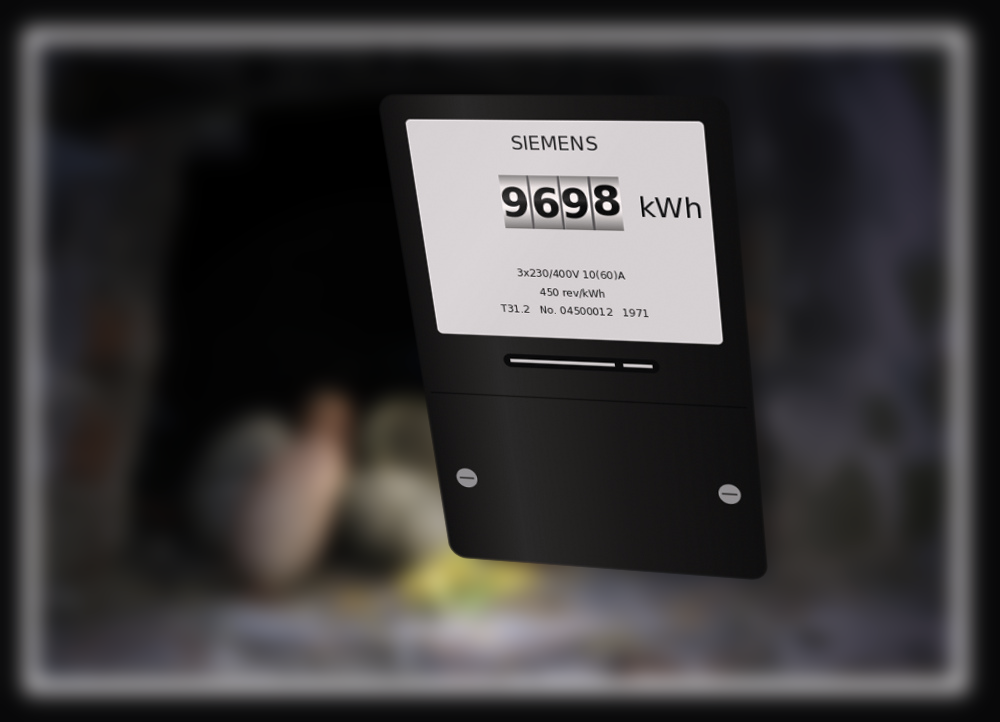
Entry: 9698 kWh
